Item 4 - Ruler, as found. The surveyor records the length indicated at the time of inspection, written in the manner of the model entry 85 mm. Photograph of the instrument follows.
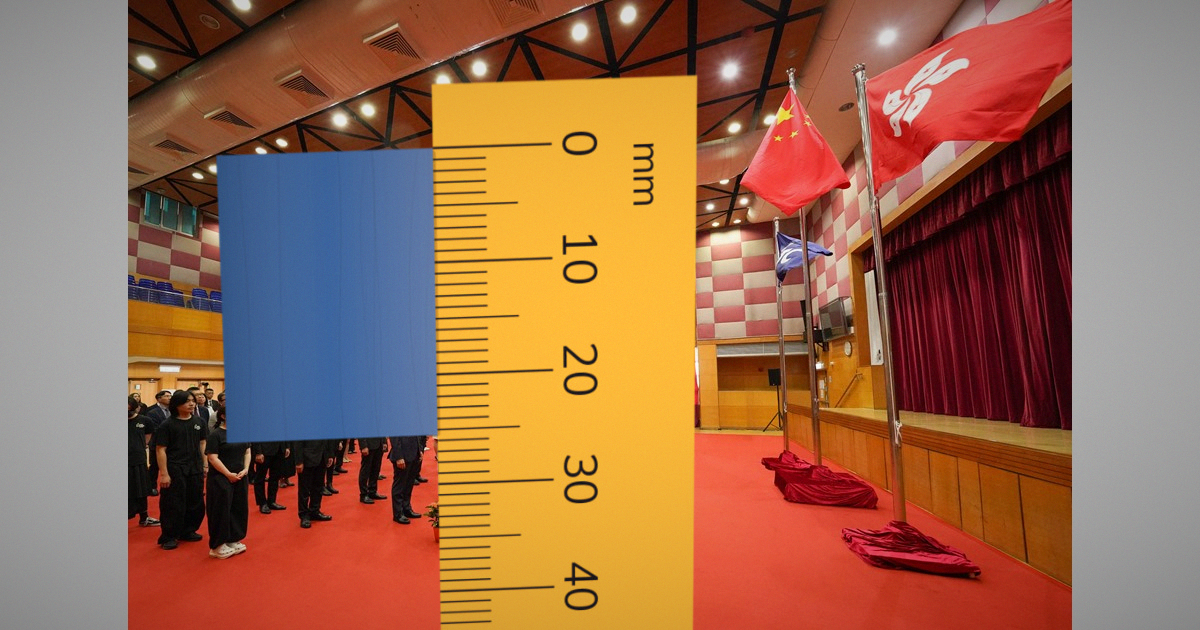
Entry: 25.5 mm
